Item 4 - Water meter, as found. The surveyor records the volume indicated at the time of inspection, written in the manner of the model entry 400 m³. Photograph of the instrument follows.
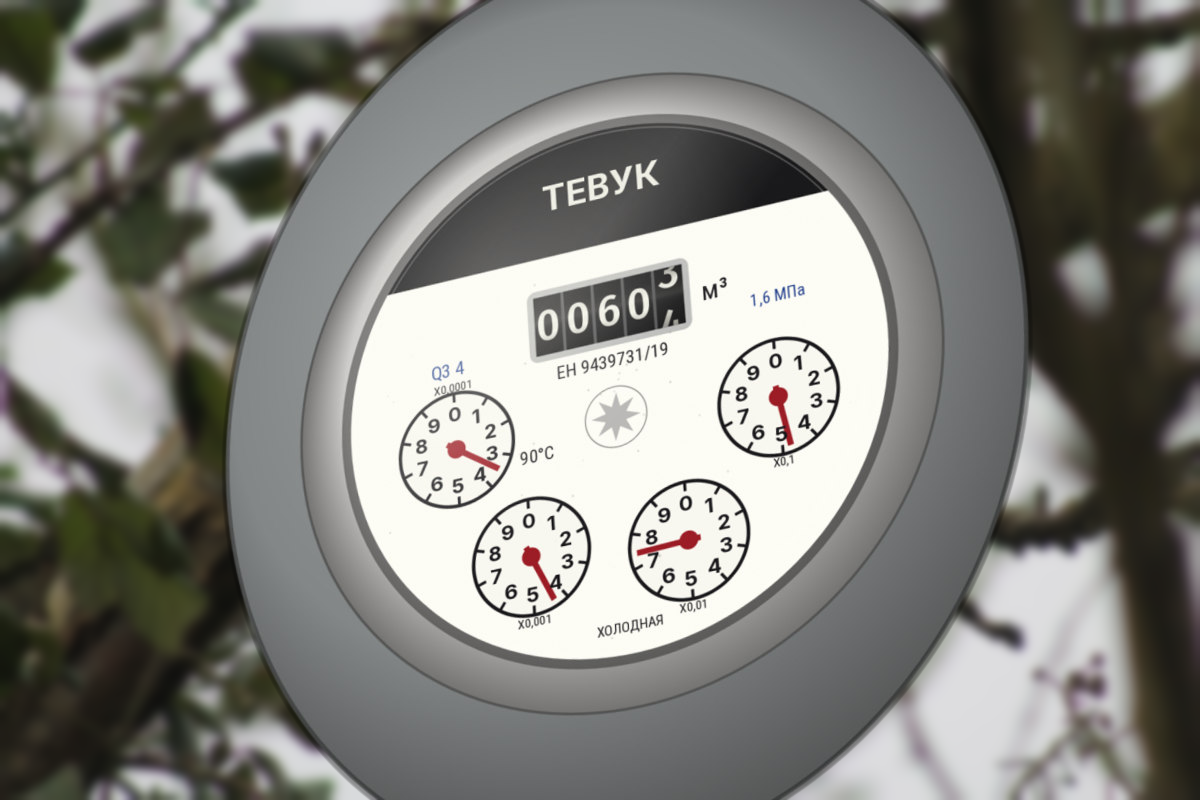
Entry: 603.4743 m³
